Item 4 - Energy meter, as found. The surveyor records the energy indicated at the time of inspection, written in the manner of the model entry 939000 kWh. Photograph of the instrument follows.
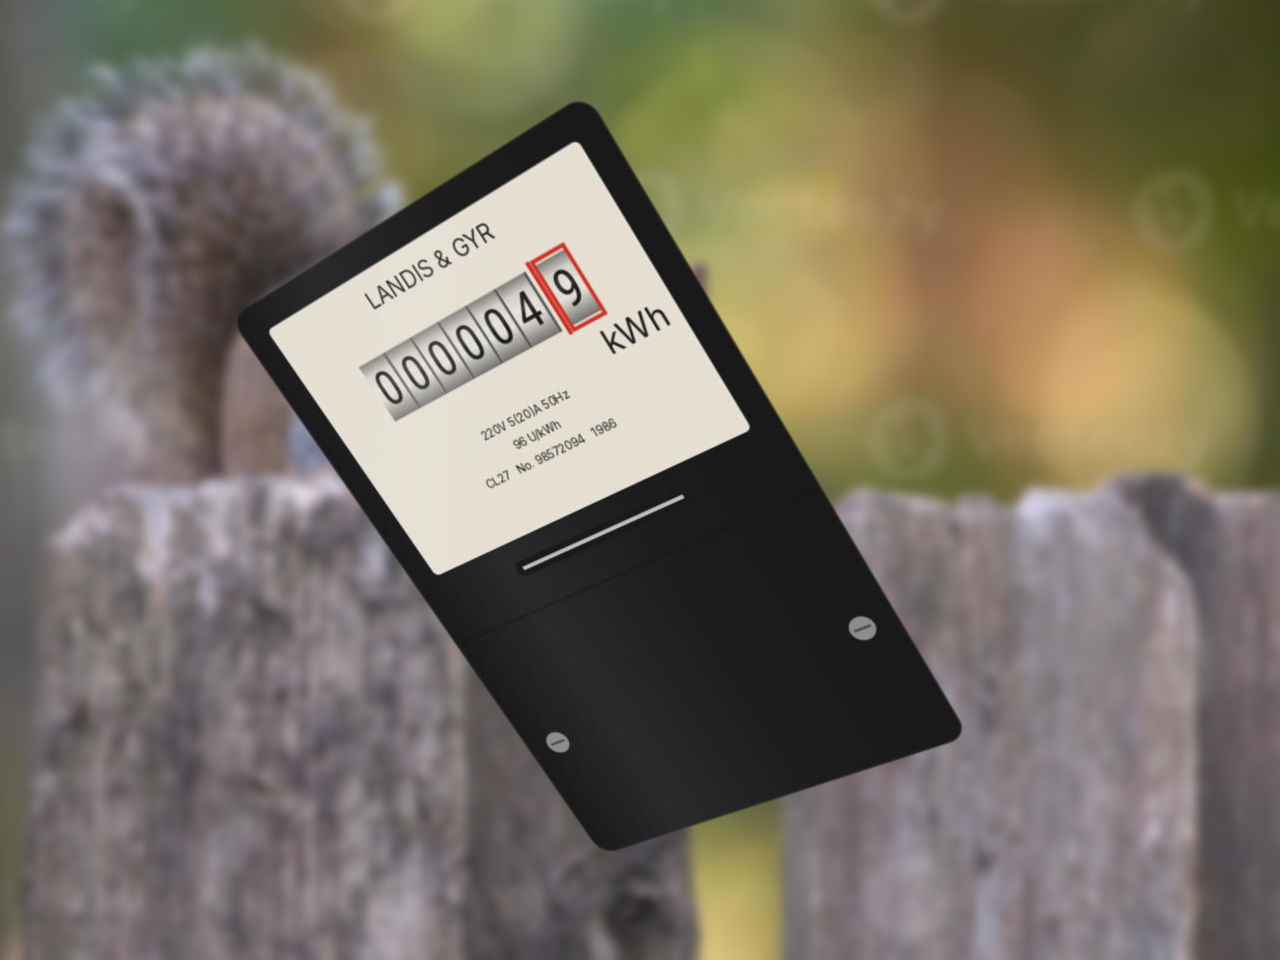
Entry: 4.9 kWh
